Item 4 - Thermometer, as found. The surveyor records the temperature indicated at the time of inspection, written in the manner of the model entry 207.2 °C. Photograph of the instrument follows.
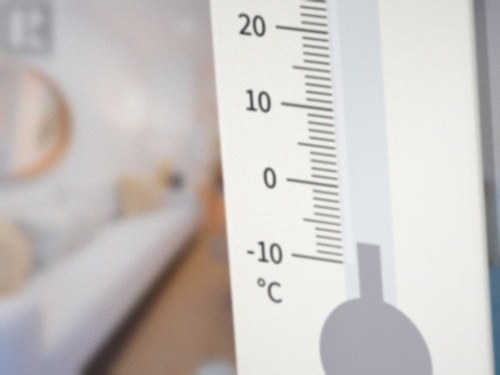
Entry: -7 °C
